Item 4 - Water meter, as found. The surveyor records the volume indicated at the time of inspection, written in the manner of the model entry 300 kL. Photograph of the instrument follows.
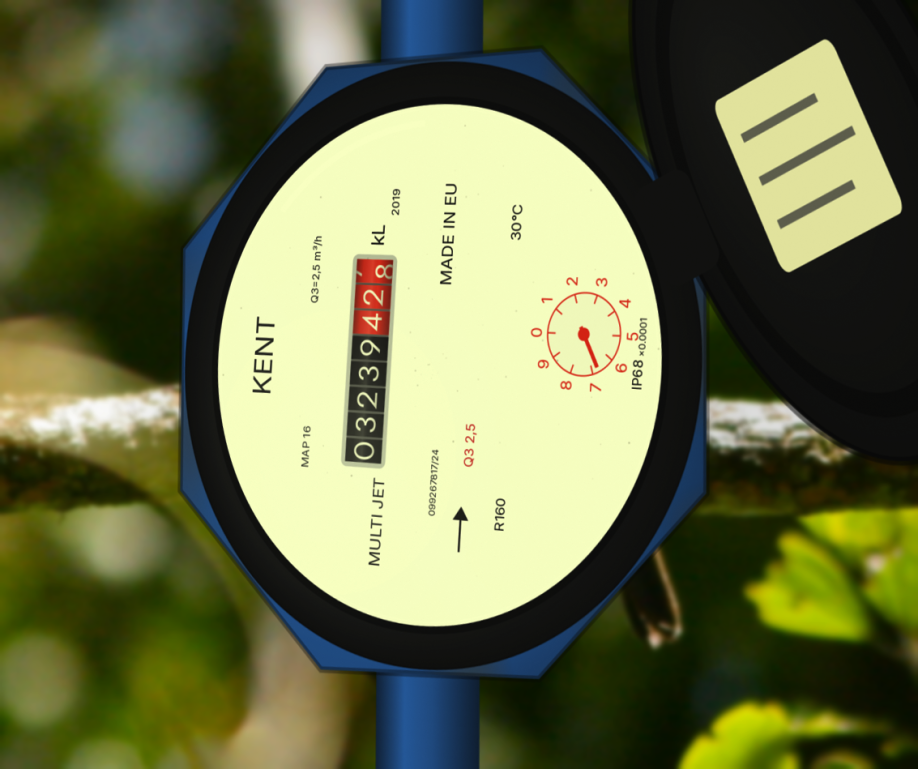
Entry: 3239.4276 kL
